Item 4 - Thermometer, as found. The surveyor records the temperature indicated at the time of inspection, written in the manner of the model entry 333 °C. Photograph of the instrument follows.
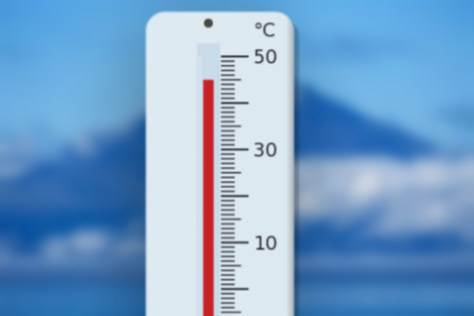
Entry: 45 °C
